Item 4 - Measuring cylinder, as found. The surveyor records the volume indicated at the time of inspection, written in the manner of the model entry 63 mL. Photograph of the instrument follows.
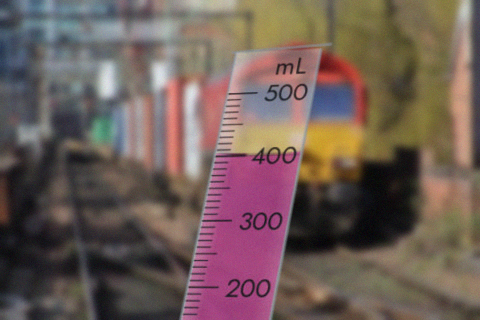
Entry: 400 mL
